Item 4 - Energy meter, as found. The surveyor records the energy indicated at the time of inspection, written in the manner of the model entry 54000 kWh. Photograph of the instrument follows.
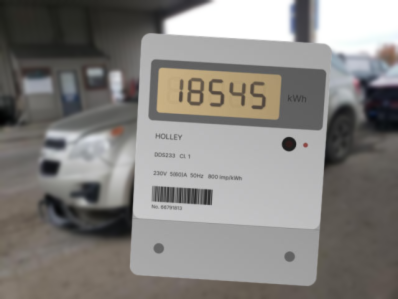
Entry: 18545 kWh
